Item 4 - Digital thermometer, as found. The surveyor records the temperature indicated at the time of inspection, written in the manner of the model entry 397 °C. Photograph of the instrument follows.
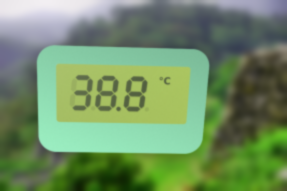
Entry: 38.8 °C
